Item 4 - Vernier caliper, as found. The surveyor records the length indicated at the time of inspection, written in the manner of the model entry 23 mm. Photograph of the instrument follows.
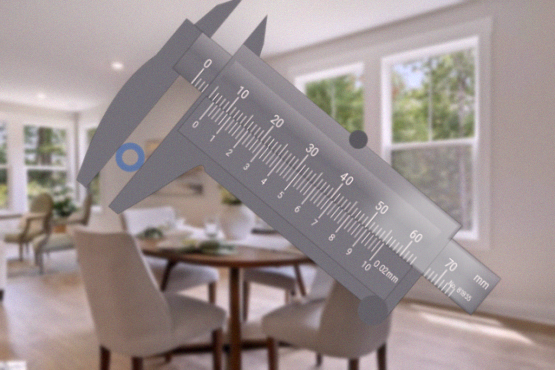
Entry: 6.5 mm
